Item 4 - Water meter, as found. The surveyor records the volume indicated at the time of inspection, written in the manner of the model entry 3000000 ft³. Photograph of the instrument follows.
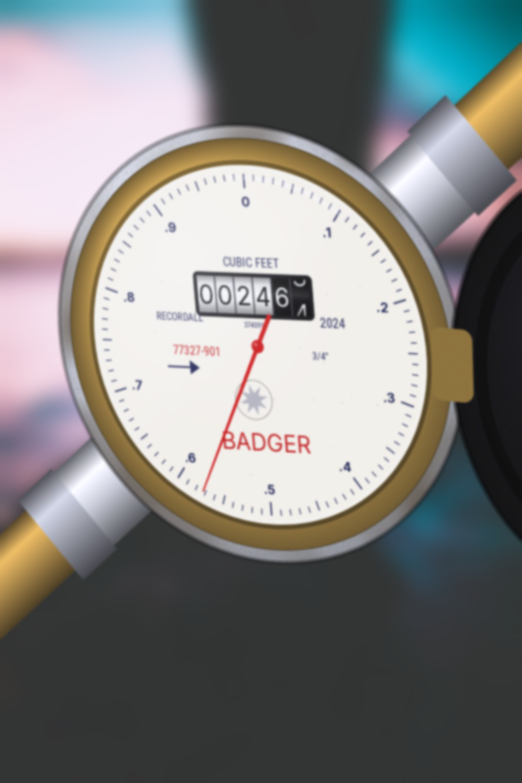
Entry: 2463.57 ft³
